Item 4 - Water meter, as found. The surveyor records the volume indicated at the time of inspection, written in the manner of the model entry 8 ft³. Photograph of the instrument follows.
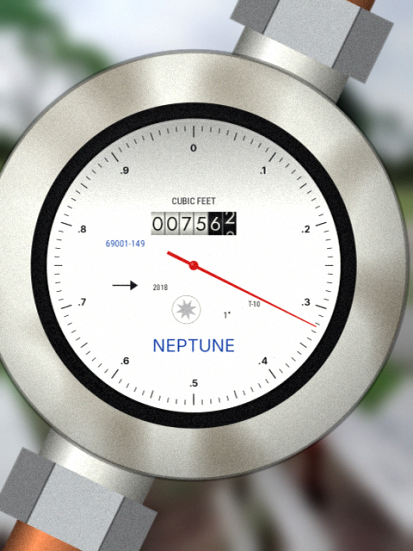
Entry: 7562.32 ft³
